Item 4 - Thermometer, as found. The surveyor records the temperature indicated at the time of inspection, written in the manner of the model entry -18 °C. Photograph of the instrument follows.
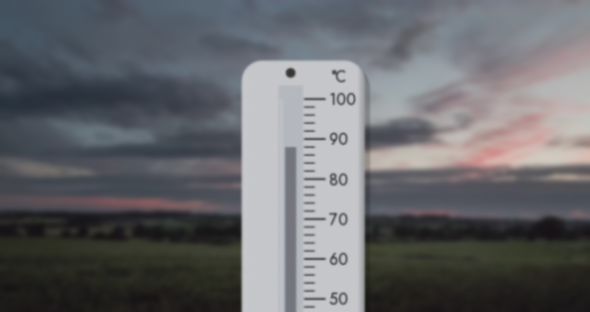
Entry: 88 °C
